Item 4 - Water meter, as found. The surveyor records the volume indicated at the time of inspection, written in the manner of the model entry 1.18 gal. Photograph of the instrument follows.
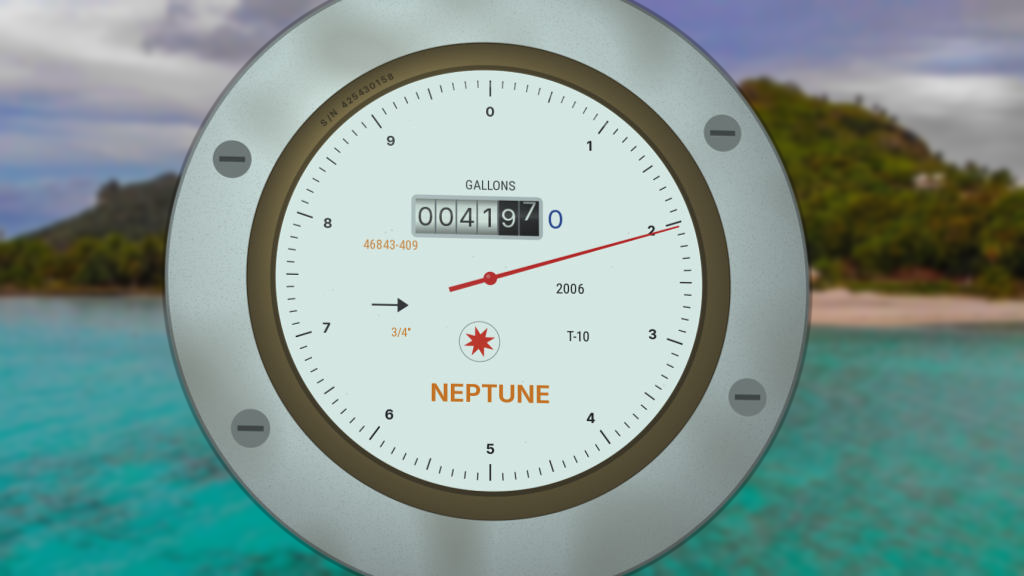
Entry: 41972.0 gal
